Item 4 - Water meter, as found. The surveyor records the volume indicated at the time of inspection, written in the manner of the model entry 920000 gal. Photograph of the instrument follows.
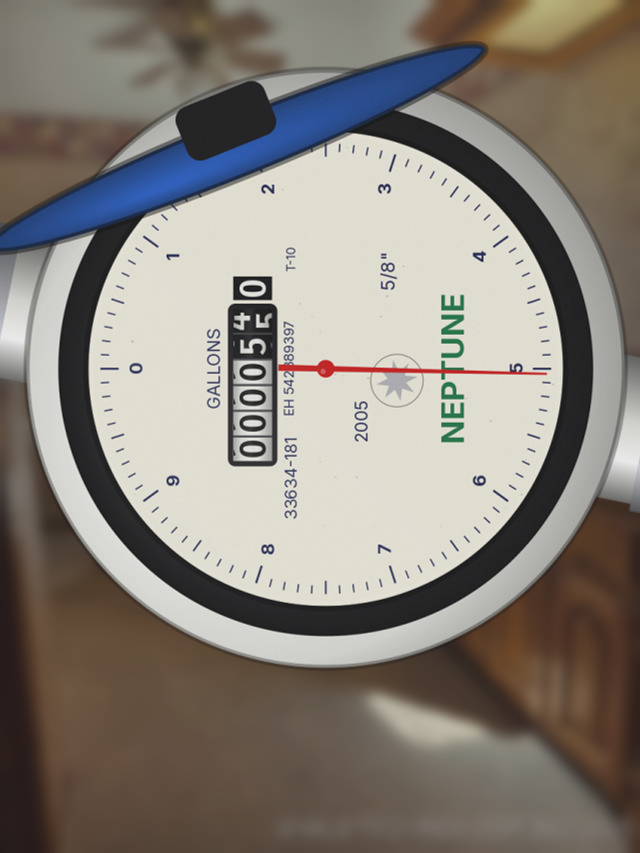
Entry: 545.0 gal
